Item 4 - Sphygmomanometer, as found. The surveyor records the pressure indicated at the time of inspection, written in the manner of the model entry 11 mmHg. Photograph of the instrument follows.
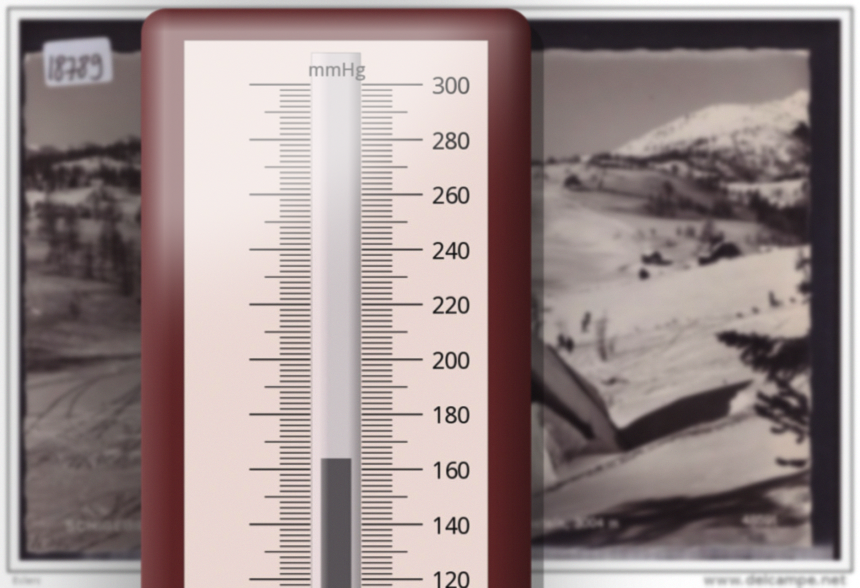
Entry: 164 mmHg
